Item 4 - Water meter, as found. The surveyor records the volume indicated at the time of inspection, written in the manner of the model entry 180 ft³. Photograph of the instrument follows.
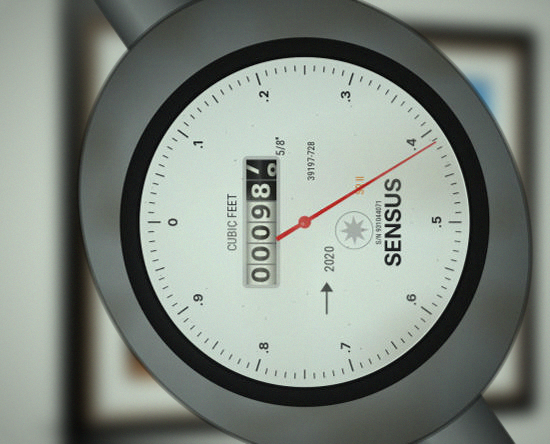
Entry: 987.41 ft³
